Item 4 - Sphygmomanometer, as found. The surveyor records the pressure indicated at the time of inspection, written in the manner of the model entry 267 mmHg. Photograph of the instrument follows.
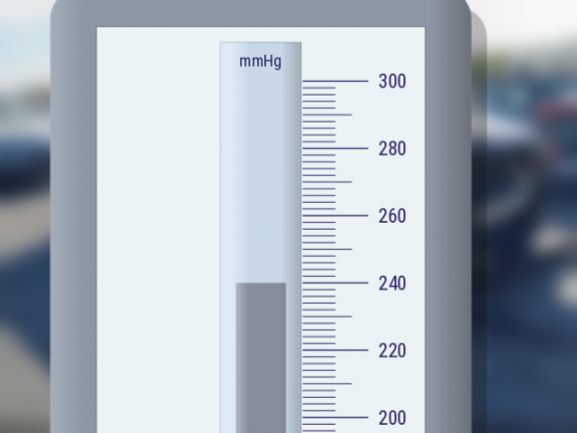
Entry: 240 mmHg
